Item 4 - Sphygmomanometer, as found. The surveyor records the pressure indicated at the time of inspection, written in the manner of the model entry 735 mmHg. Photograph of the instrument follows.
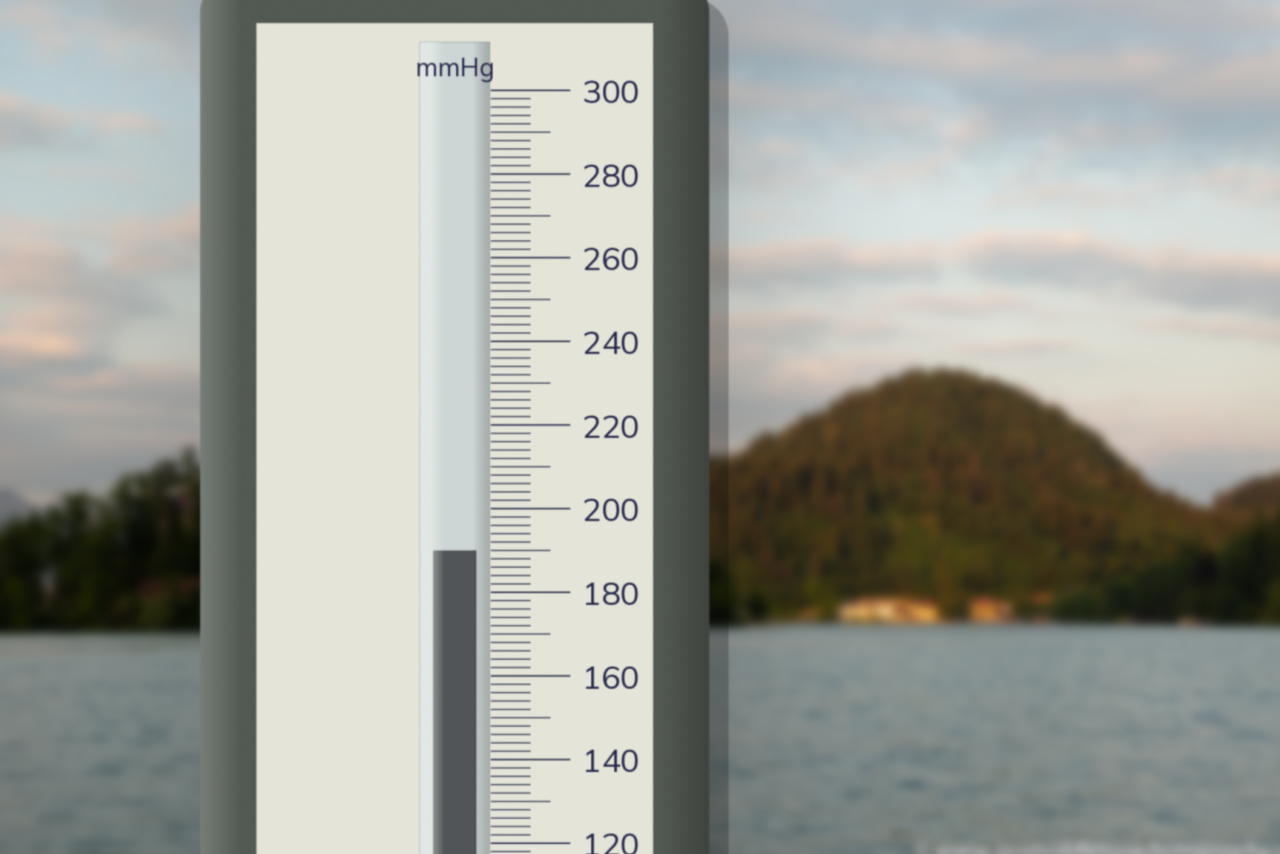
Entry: 190 mmHg
